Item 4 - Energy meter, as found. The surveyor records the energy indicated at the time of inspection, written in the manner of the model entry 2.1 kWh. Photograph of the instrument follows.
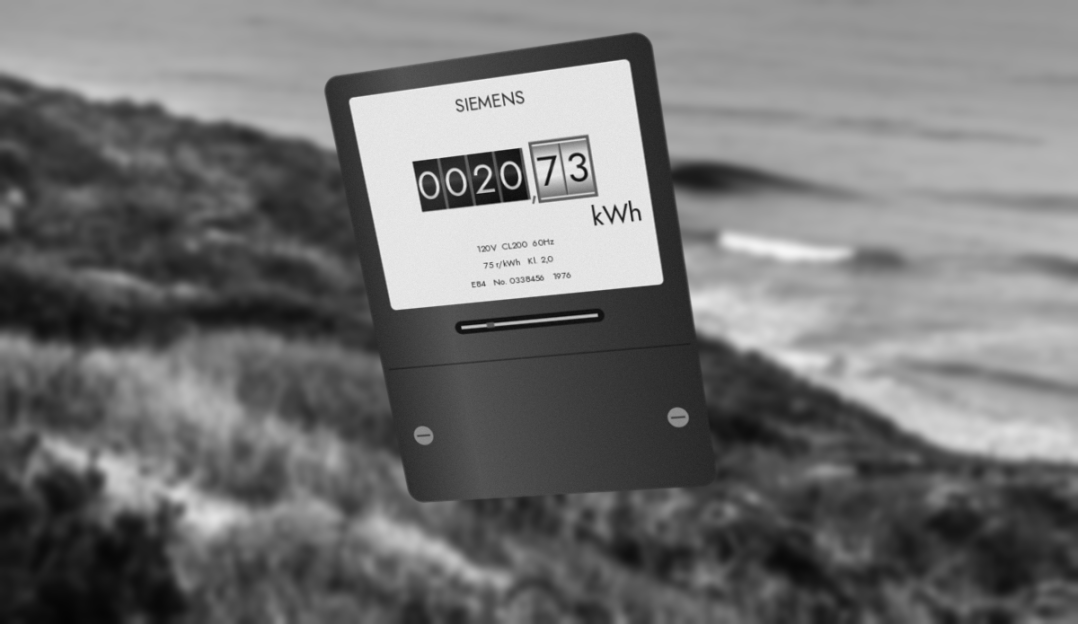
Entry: 20.73 kWh
